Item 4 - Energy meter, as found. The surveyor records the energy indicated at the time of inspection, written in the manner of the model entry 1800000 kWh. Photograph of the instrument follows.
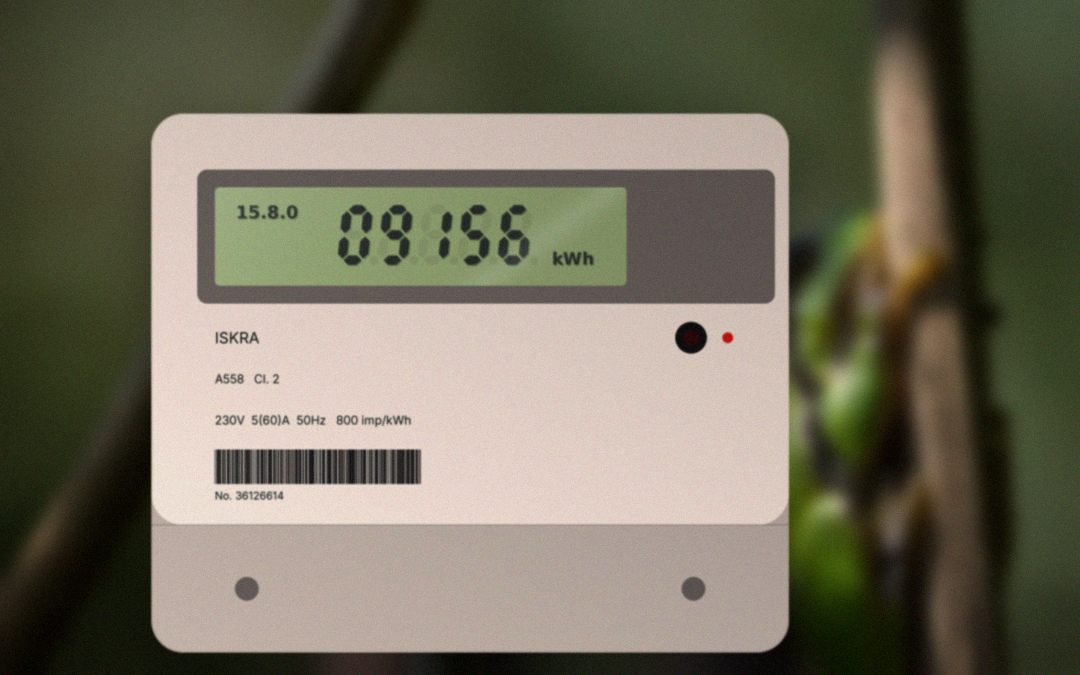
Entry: 9156 kWh
